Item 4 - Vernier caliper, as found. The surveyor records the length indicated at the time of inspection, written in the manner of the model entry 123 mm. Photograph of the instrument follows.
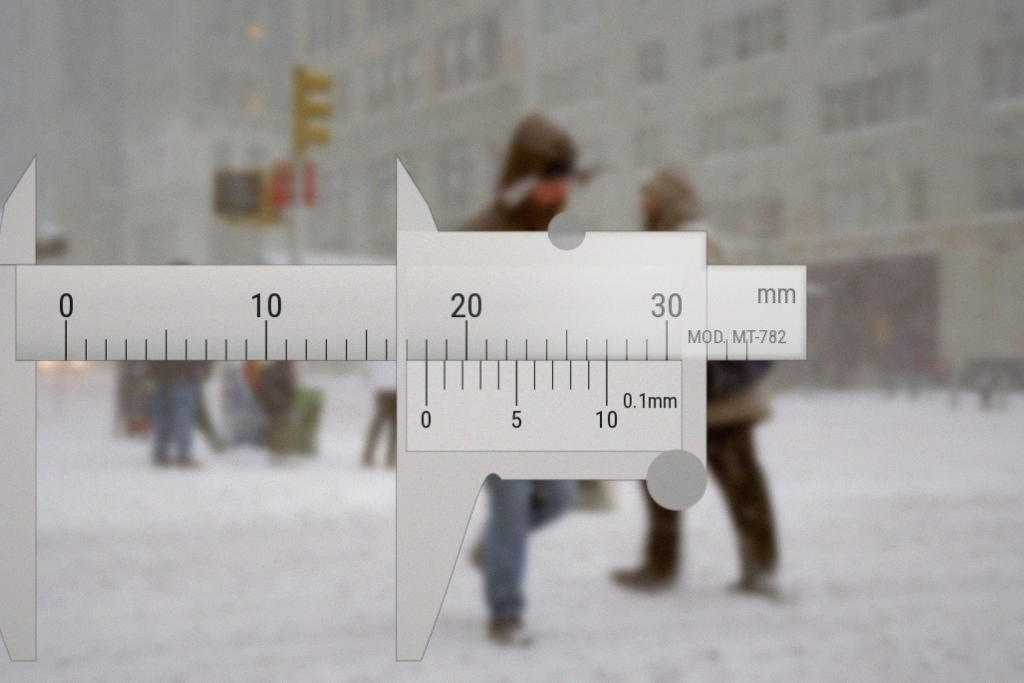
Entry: 18.0 mm
